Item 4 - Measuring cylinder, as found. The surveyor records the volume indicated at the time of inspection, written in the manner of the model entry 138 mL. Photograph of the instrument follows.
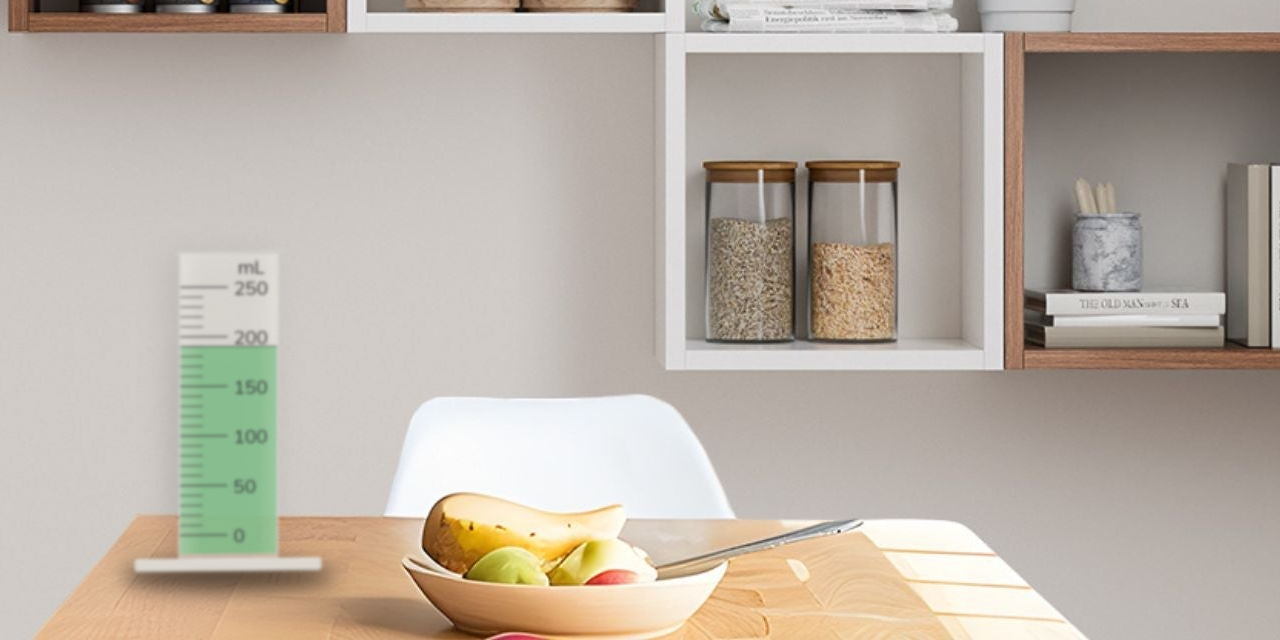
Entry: 190 mL
